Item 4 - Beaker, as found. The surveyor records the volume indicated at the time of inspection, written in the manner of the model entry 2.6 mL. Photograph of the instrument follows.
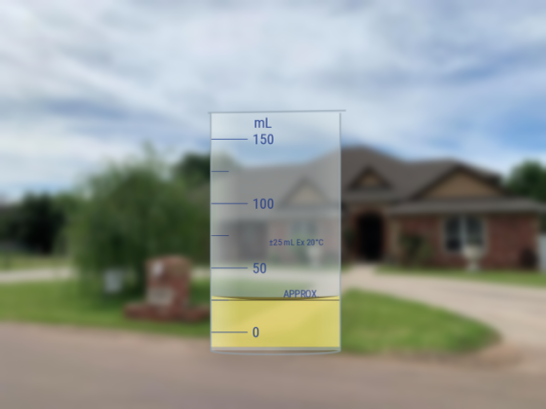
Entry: 25 mL
